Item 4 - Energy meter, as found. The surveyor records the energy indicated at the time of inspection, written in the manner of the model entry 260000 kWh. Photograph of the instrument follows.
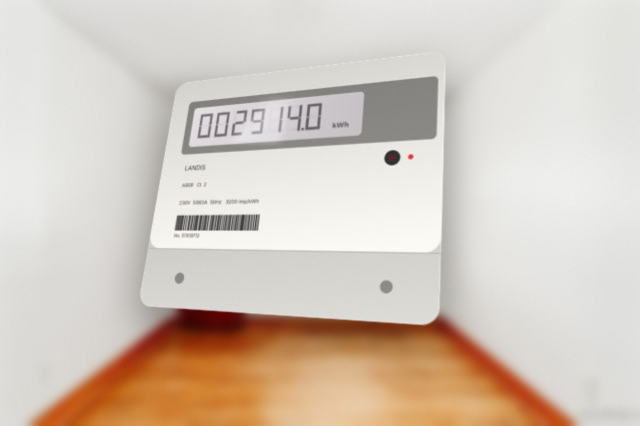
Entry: 2914.0 kWh
